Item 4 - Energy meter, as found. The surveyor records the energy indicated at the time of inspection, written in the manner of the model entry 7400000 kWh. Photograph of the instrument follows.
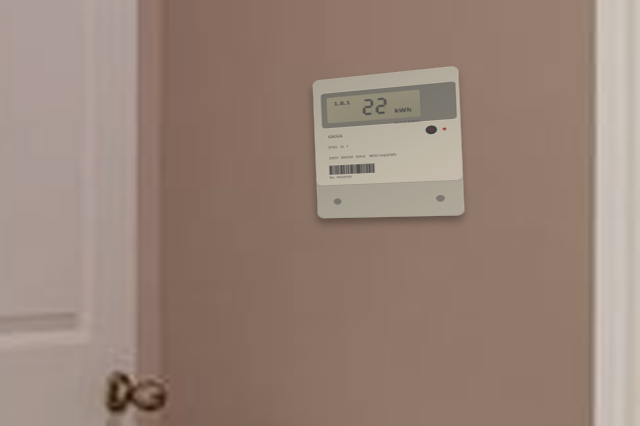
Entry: 22 kWh
